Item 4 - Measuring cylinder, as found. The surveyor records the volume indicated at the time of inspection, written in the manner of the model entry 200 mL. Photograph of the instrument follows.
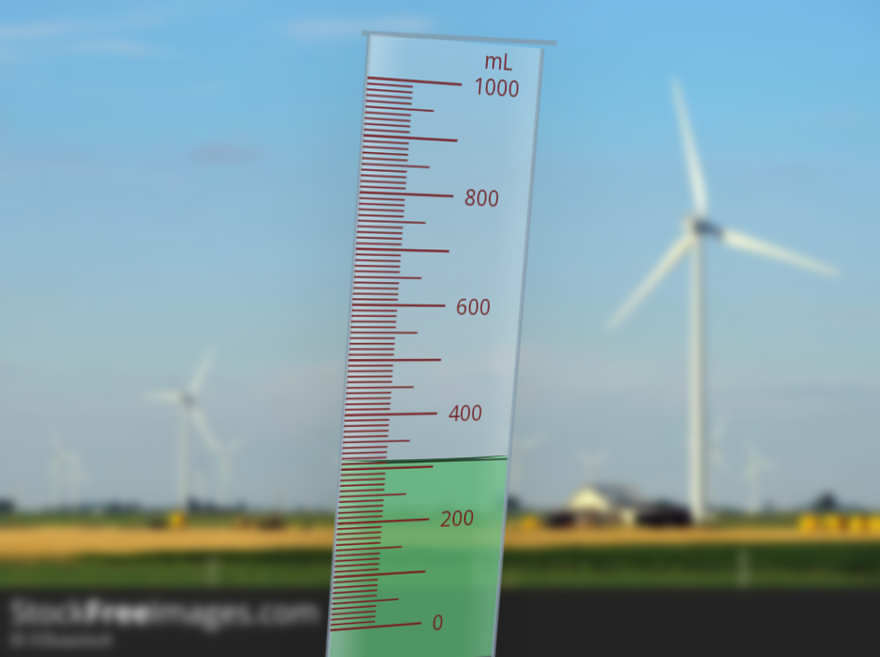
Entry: 310 mL
